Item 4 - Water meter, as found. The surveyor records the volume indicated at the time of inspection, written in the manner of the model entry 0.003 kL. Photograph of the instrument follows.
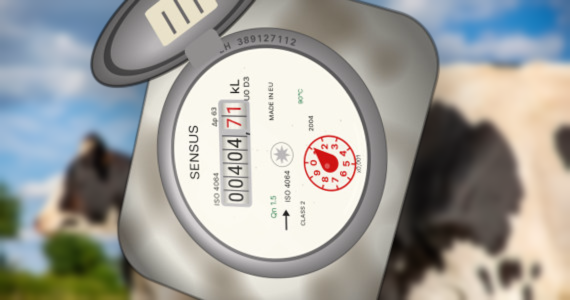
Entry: 404.711 kL
